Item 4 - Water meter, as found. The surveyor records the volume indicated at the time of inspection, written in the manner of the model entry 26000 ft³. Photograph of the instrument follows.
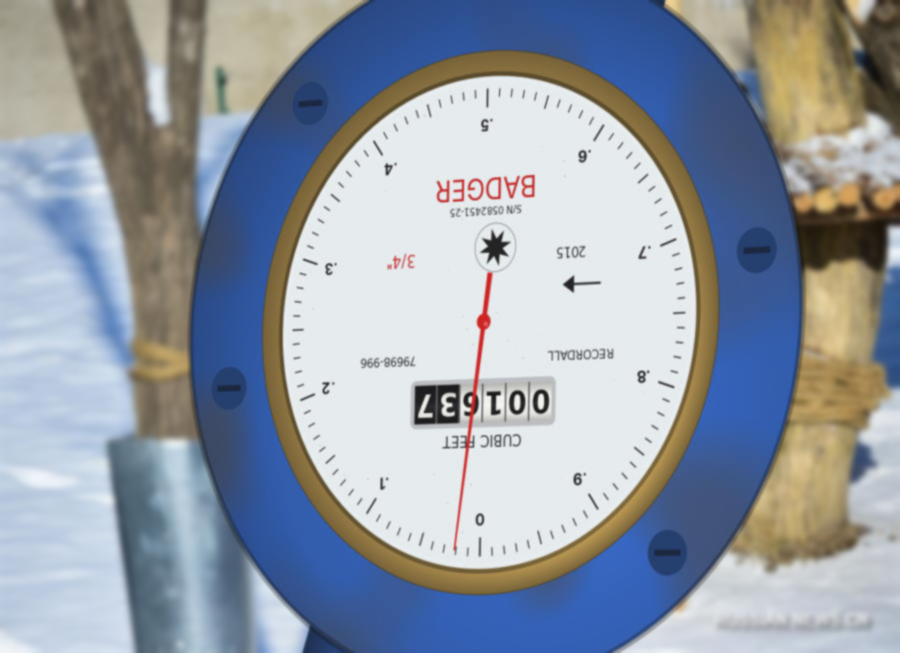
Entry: 1637.02 ft³
